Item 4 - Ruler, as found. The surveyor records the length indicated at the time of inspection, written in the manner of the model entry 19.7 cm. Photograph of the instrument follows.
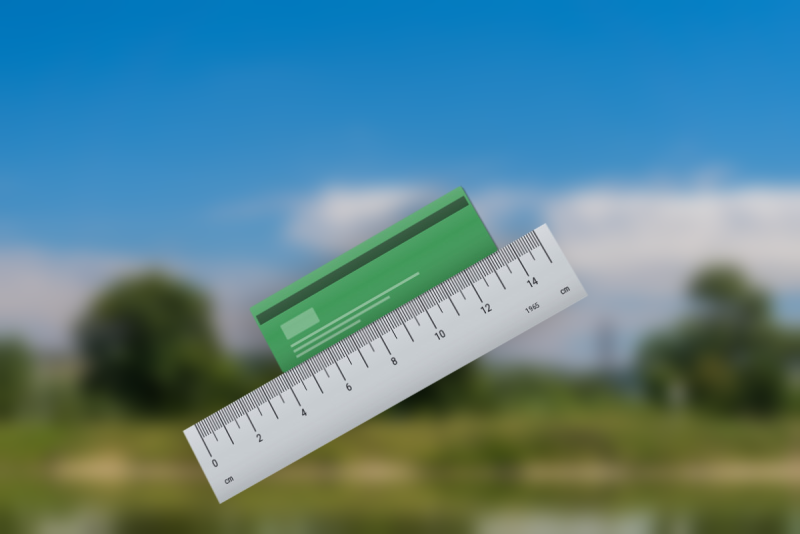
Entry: 9.5 cm
